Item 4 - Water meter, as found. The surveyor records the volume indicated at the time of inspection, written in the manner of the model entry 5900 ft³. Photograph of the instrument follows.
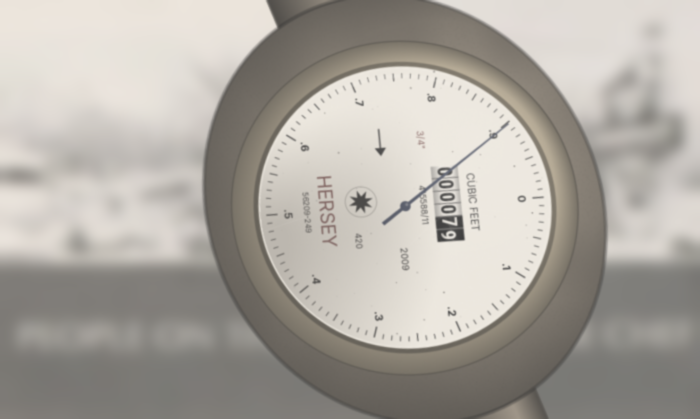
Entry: 78.90 ft³
